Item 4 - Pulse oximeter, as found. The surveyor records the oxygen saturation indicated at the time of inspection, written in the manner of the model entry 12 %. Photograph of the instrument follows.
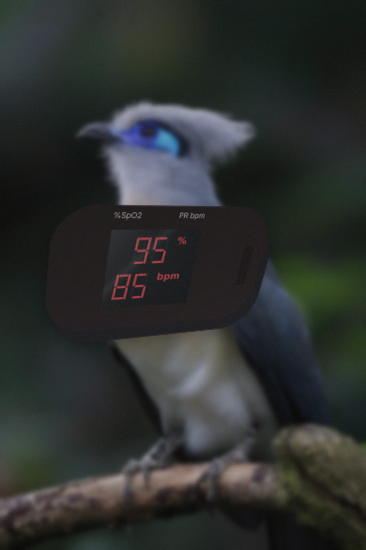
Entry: 95 %
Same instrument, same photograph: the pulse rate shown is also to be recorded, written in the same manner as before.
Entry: 85 bpm
